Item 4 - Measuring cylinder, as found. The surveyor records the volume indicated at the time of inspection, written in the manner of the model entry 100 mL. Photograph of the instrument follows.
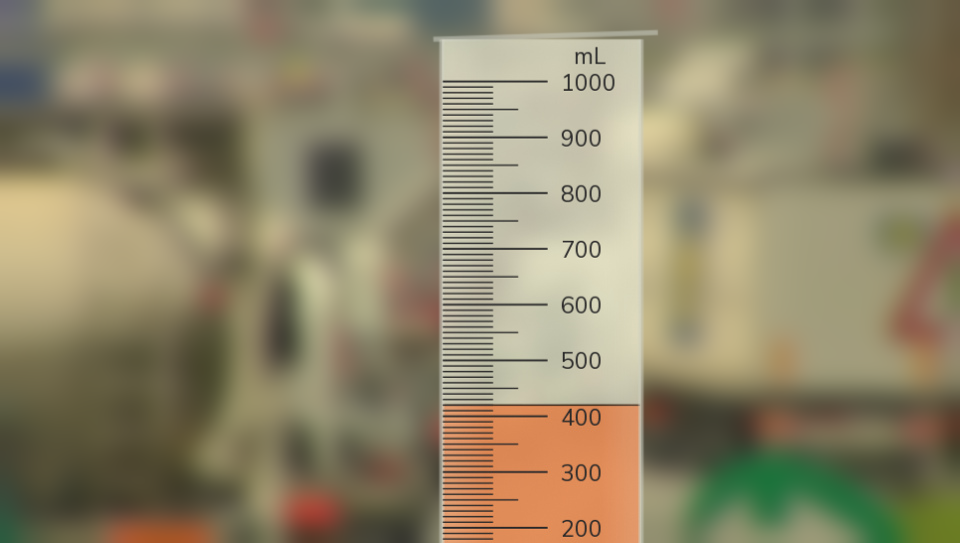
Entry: 420 mL
